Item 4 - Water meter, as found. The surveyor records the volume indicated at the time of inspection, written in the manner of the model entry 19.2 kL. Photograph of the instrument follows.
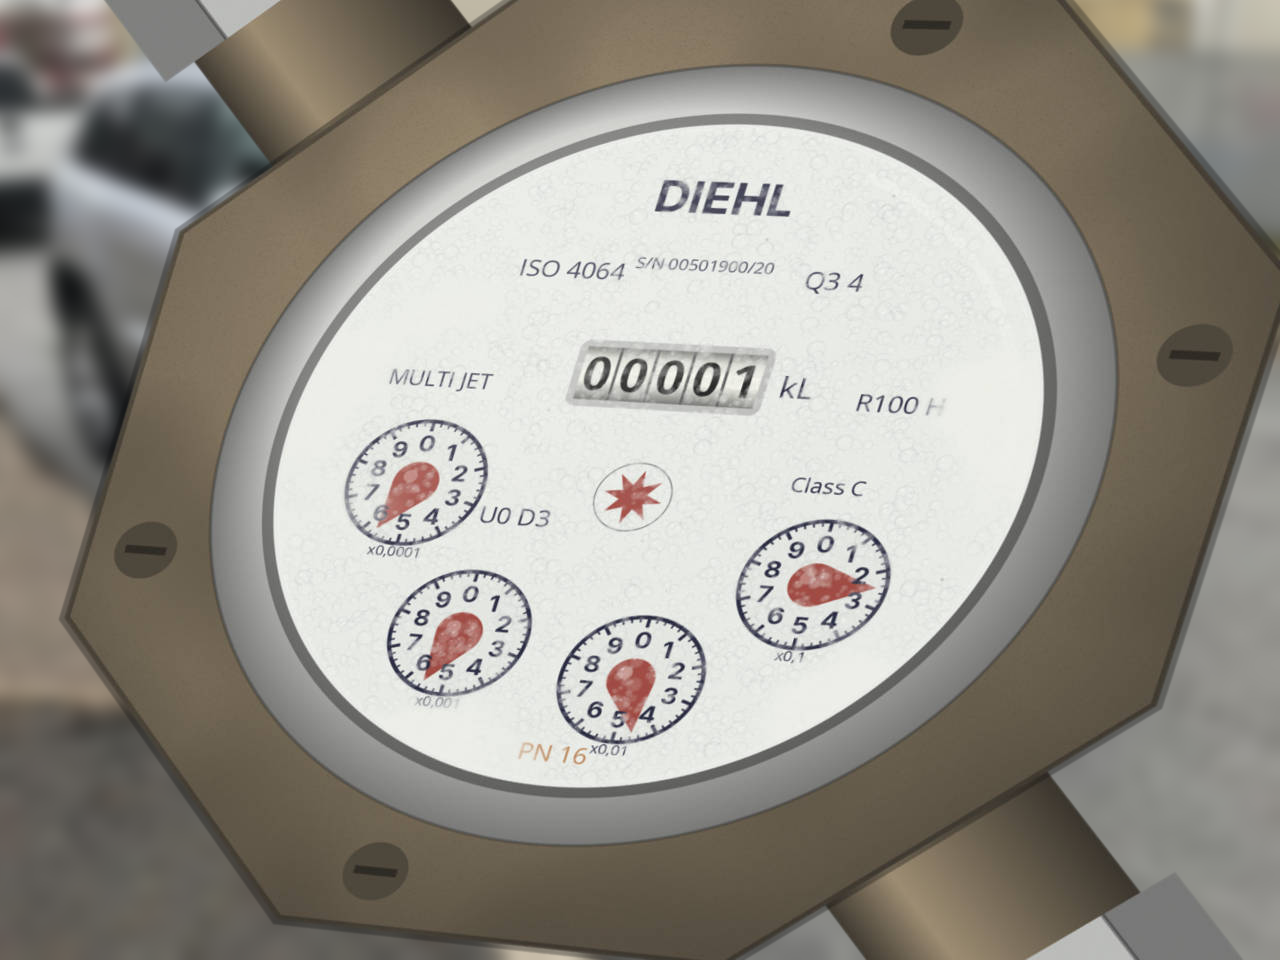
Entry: 1.2455 kL
